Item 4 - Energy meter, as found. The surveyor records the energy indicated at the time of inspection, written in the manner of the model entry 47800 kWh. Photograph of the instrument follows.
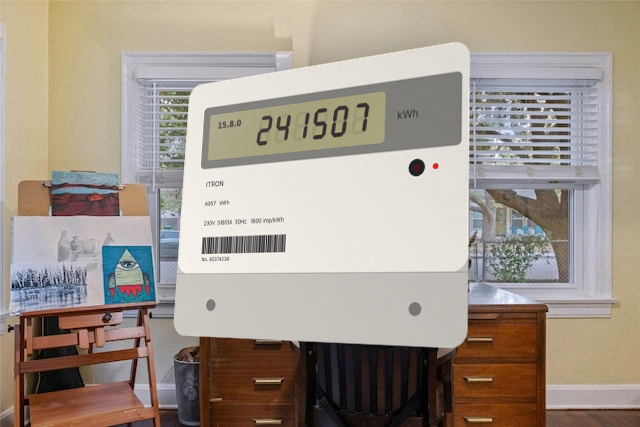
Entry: 241507 kWh
